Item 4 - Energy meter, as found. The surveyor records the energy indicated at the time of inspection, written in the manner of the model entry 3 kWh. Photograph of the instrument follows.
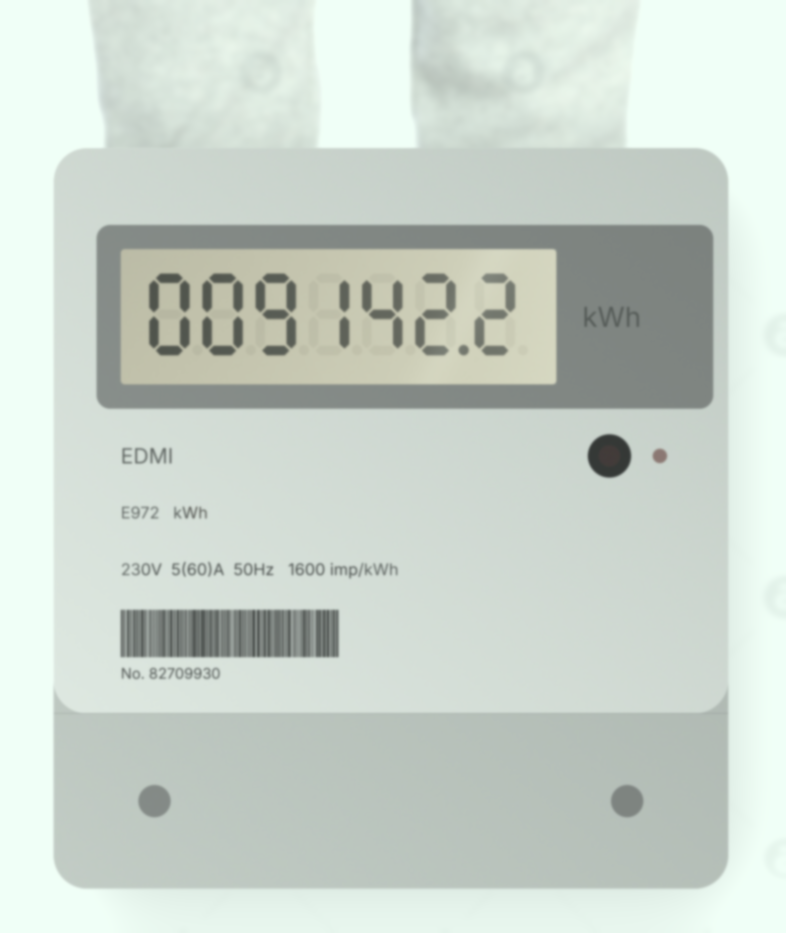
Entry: 9142.2 kWh
